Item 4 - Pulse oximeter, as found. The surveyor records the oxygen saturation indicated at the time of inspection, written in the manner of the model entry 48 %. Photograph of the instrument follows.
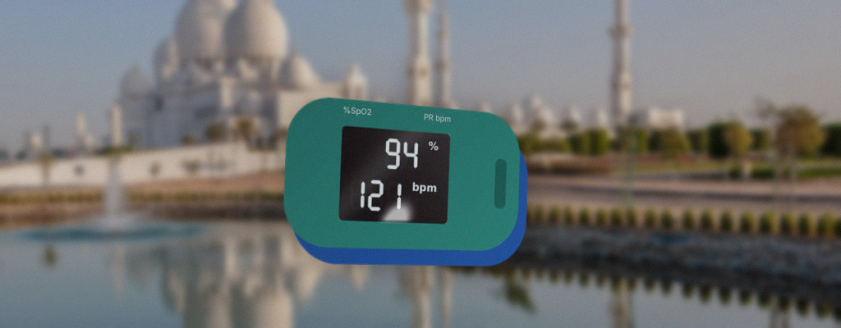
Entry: 94 %
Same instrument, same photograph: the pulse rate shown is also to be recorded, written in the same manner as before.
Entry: 121 bpm
